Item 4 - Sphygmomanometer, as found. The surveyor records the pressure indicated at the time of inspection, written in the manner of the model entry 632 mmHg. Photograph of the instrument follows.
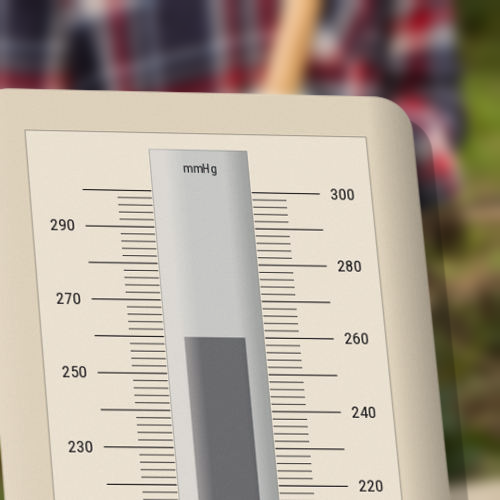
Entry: 260 mmHg
